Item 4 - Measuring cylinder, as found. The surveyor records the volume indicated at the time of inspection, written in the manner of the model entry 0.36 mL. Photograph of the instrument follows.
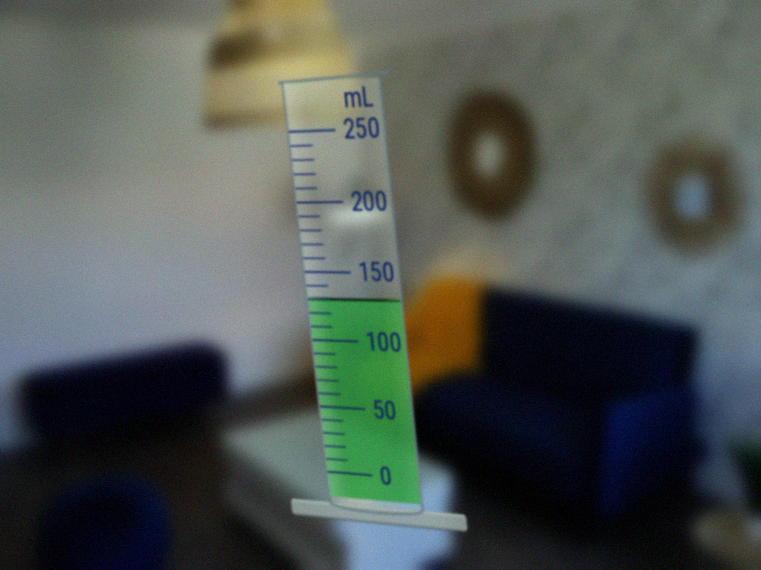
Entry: 130 mL
